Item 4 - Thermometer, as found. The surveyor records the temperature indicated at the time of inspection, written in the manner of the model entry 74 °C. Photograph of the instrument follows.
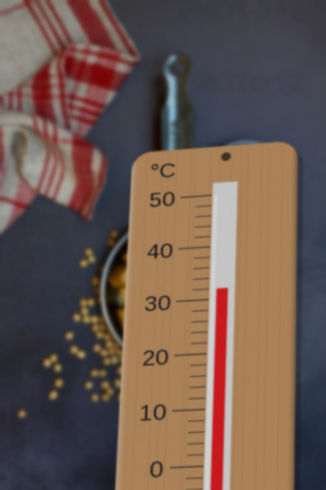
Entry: 32 °C
